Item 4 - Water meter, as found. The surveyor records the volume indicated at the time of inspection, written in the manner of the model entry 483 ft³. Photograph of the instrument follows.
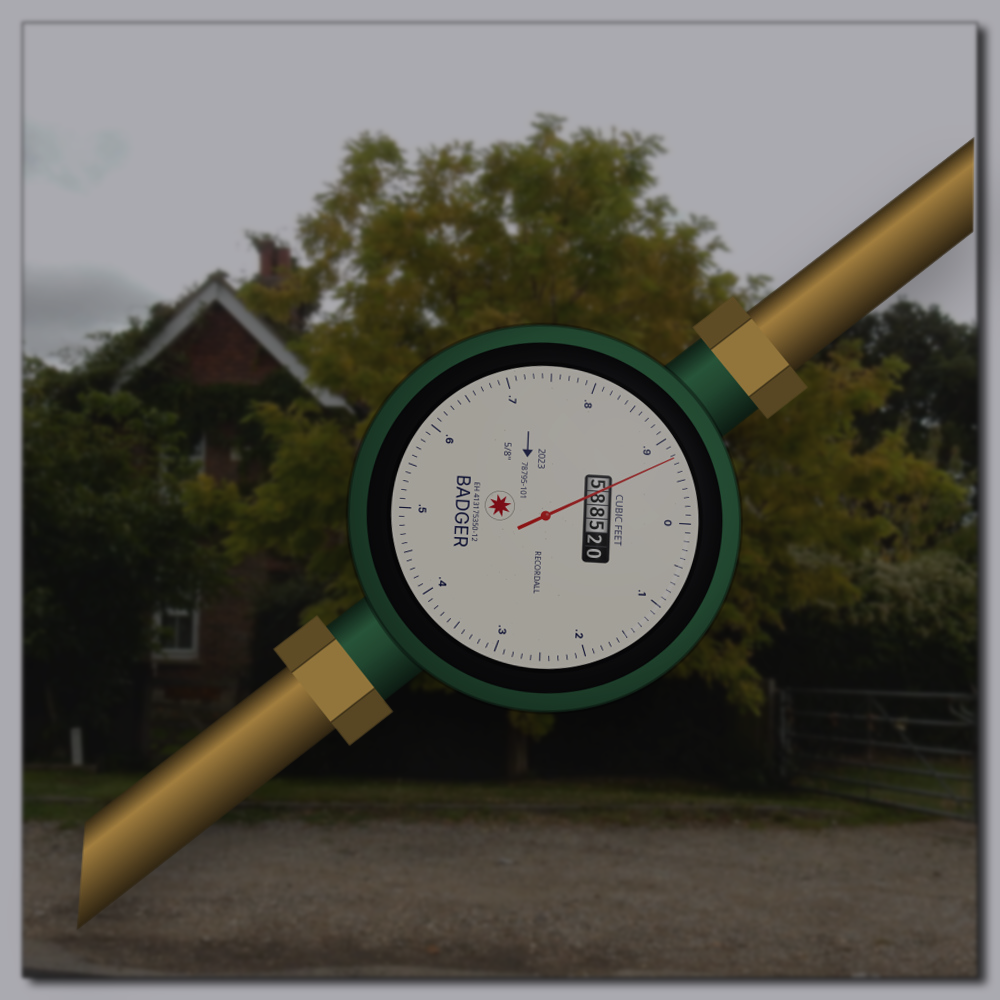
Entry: 588519.92 ft³
